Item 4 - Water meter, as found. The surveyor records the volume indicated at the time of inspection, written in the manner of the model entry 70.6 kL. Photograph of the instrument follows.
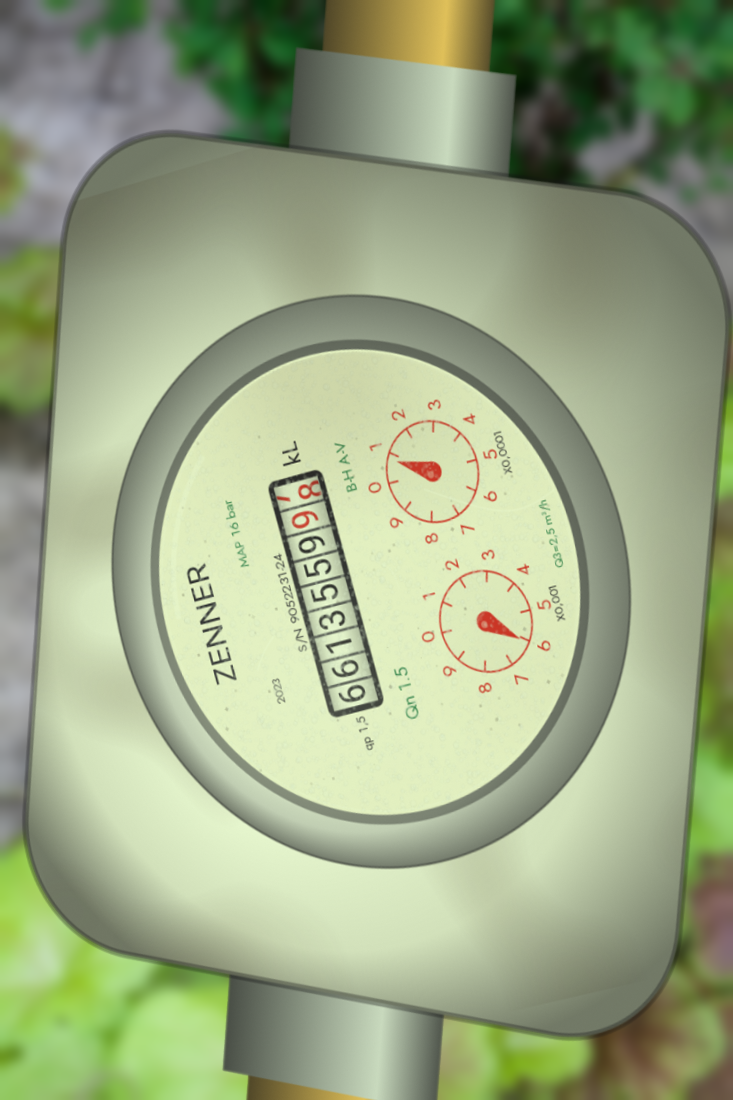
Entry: 6613559.9760 kL
